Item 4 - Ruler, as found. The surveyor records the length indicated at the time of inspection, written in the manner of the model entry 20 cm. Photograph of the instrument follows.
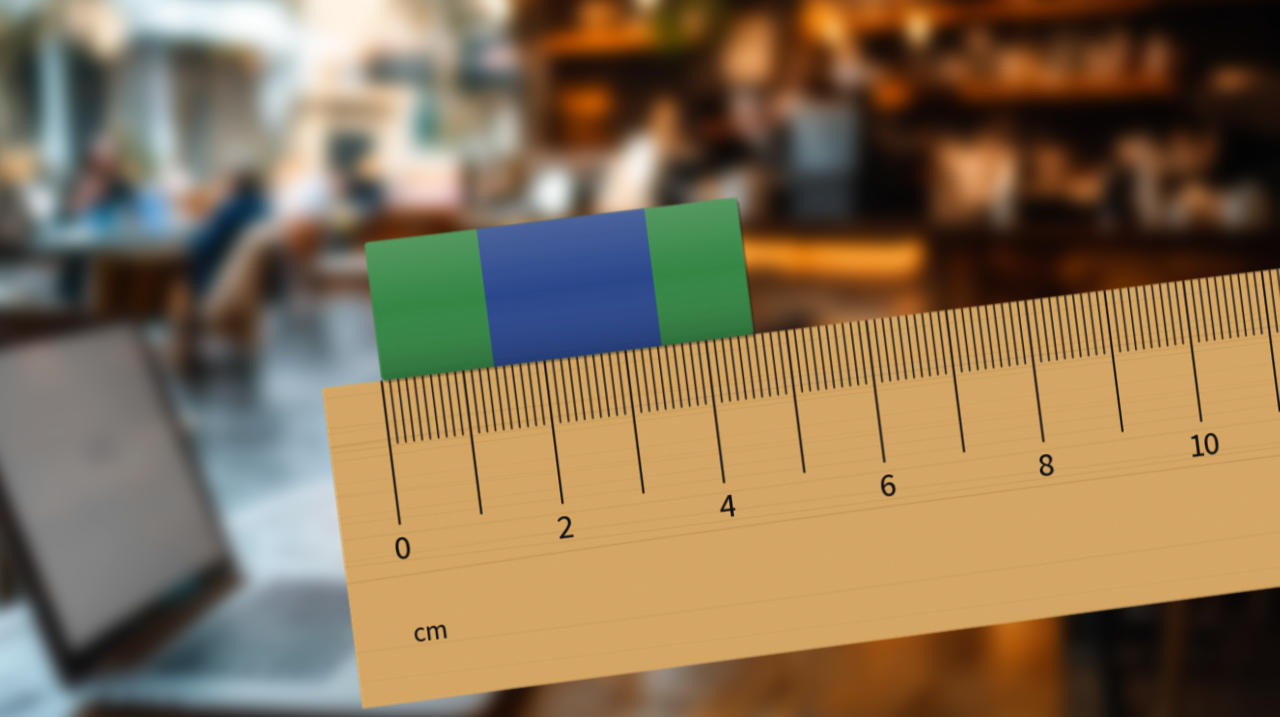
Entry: 4.6 cm
